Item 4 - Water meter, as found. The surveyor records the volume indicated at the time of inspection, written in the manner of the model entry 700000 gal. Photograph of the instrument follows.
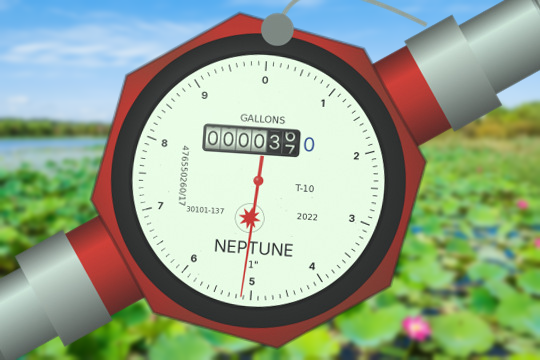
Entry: 365.1 gal
